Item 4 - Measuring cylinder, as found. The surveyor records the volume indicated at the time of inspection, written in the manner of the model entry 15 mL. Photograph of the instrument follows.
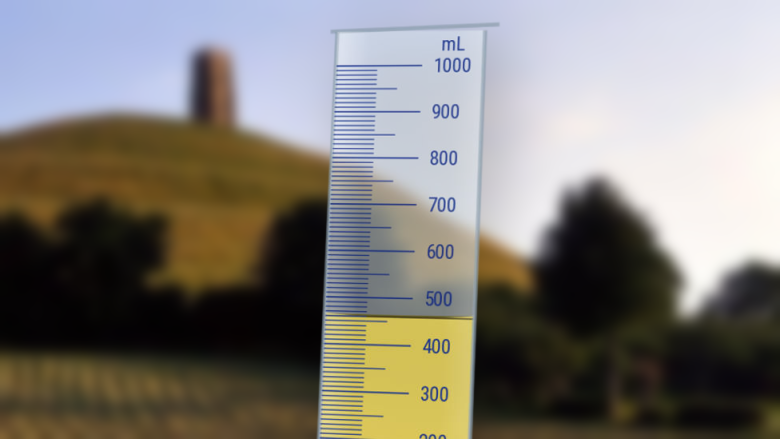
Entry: 460 mL
